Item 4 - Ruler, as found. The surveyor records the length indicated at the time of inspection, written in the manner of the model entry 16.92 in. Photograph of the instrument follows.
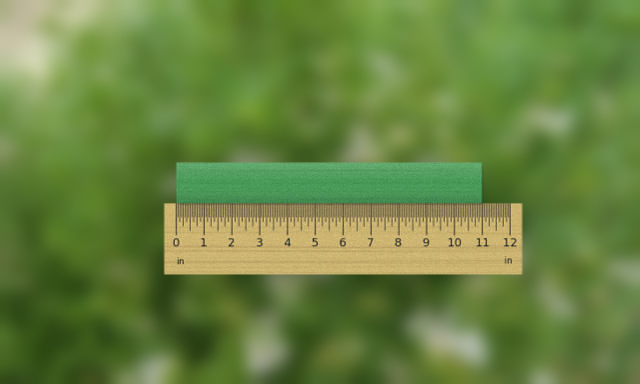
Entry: 11 in
